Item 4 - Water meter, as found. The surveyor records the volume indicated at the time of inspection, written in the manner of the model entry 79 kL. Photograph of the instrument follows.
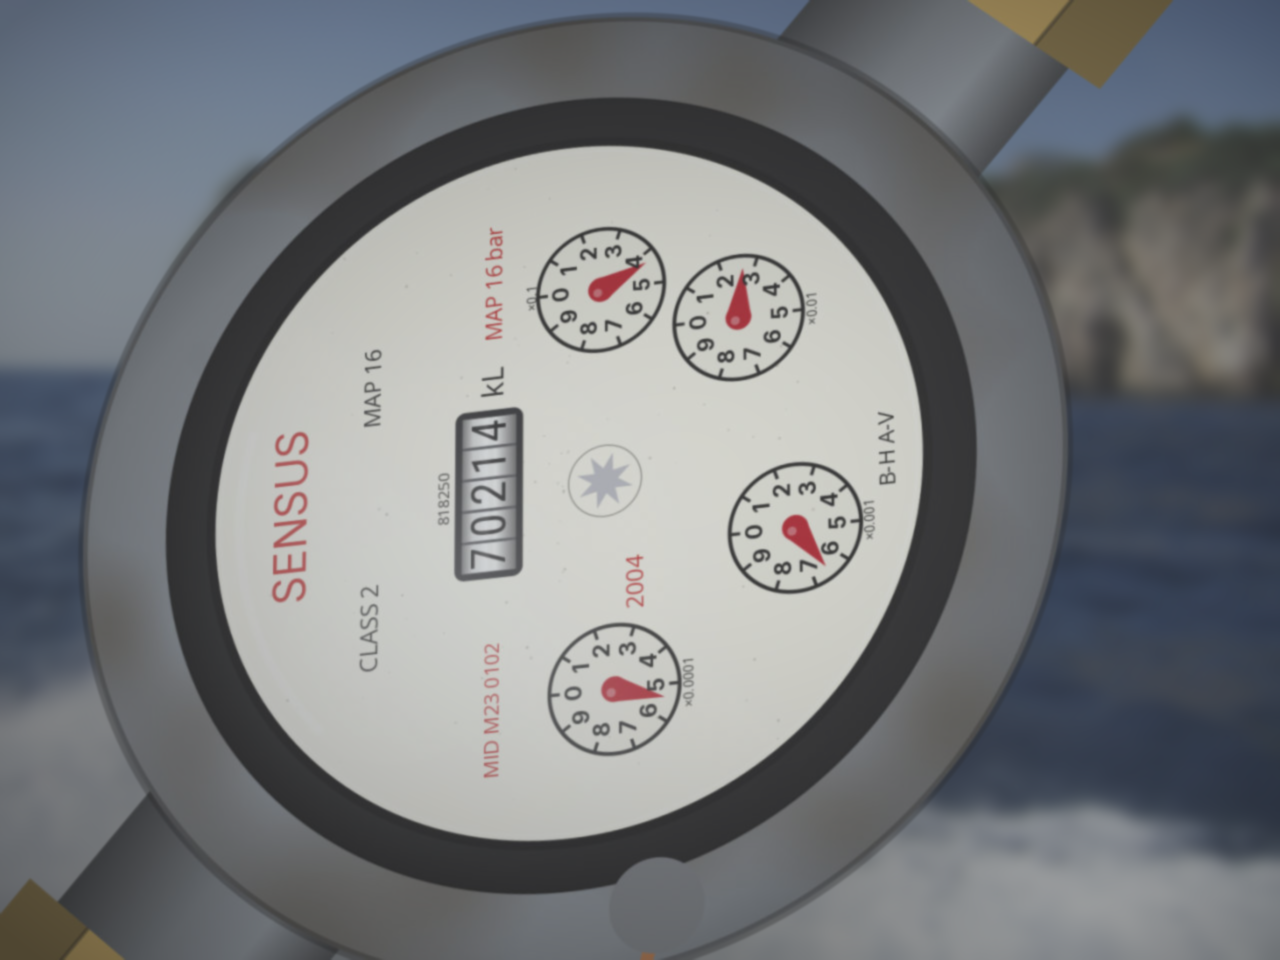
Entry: 70214.4265 kL
